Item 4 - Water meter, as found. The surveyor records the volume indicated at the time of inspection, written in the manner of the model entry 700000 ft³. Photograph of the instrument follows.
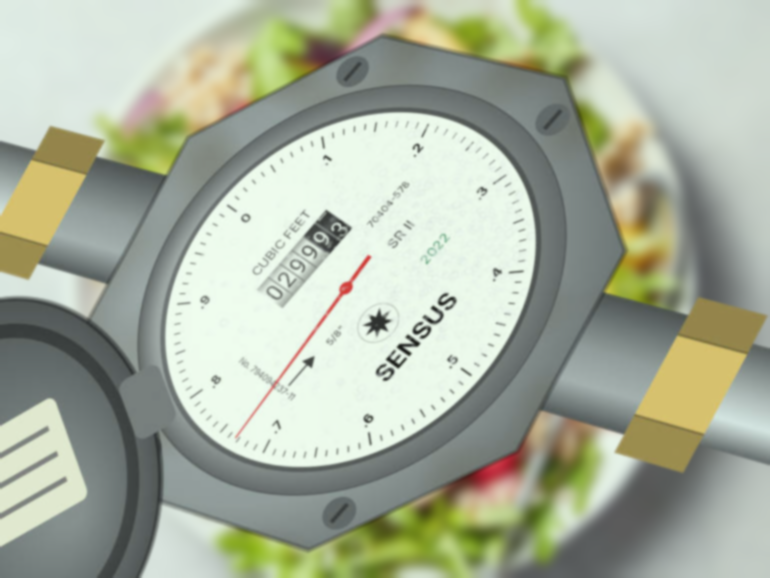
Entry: 29992.73 ft³
